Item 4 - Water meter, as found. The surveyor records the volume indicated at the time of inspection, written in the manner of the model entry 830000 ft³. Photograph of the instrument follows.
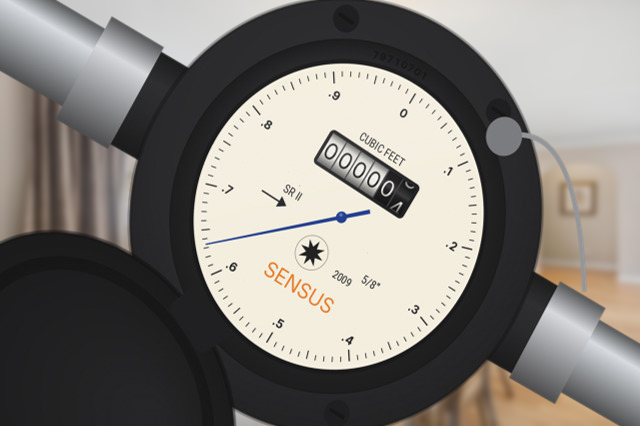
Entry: 3.63 ft³
